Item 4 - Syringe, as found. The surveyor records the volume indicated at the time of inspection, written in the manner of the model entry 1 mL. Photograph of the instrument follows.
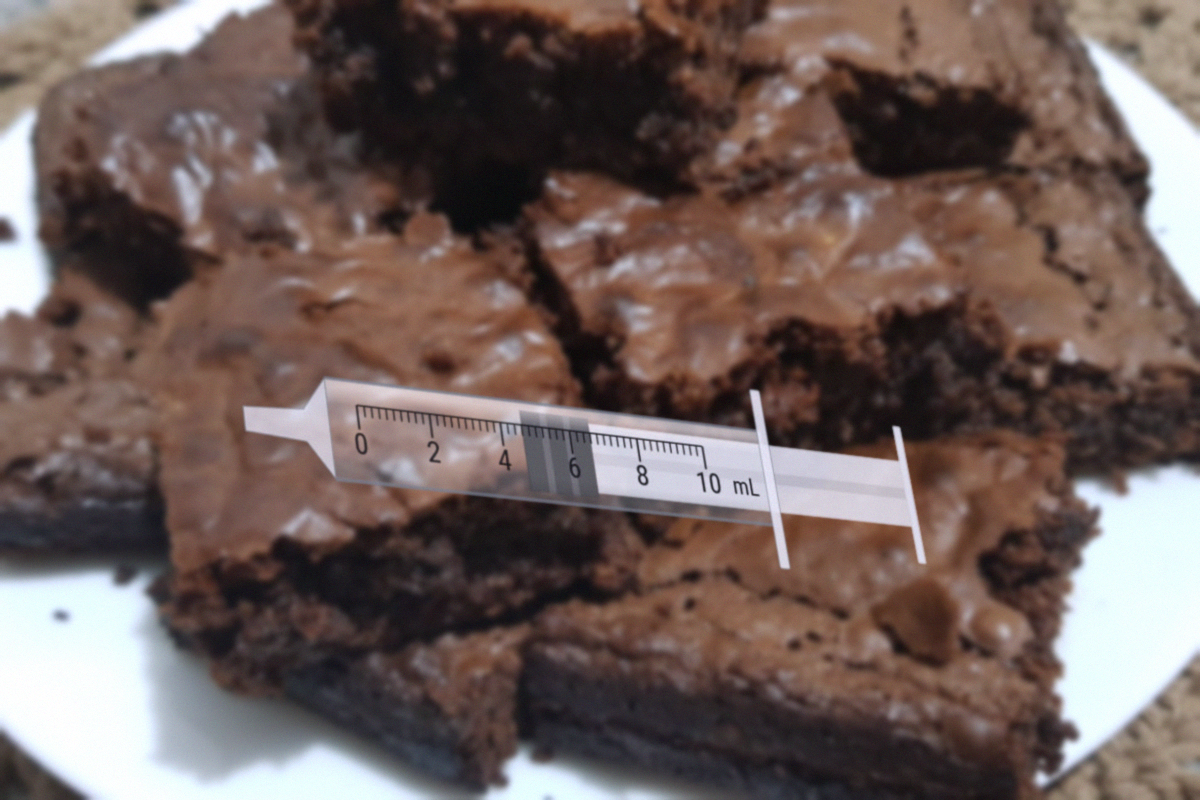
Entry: 4.6 mL
